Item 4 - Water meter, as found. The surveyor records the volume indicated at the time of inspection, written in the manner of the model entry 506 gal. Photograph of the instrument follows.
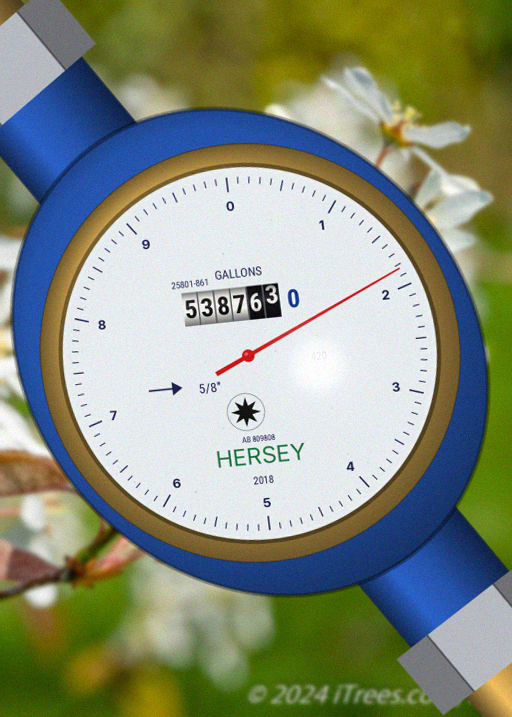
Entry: 5387631.8 gal
